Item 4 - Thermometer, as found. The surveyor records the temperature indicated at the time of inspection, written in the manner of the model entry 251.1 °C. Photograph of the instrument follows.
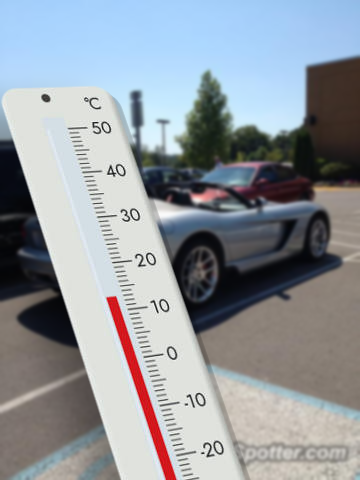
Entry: 13 °C
